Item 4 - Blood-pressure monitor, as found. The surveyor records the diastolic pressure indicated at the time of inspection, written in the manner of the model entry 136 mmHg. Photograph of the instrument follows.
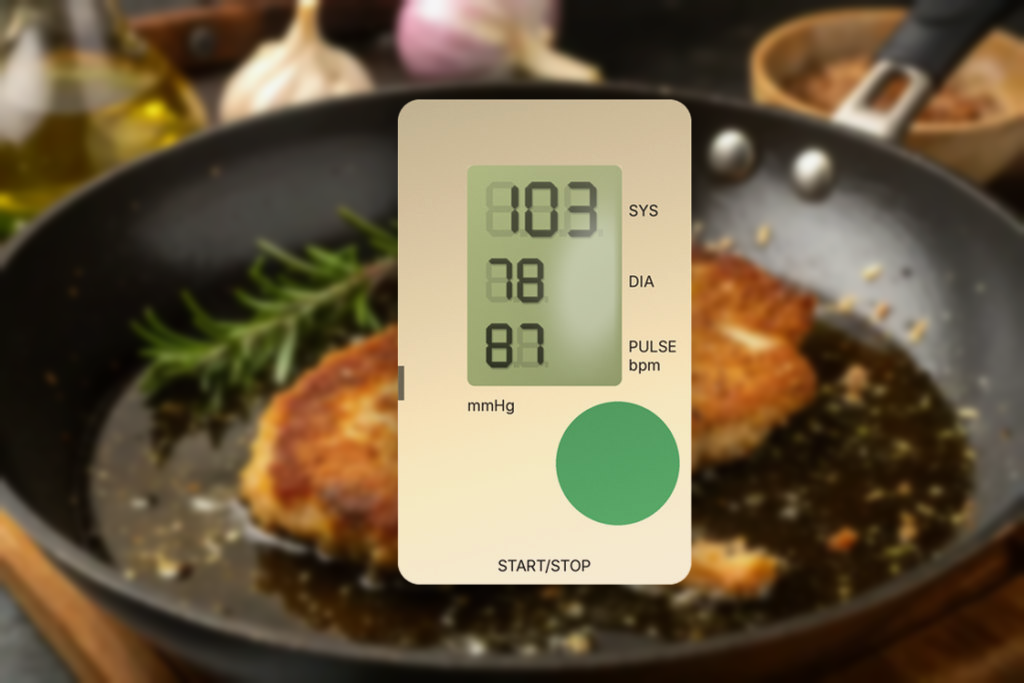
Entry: 78 mmHg
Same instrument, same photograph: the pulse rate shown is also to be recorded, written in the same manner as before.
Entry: 87 bpm
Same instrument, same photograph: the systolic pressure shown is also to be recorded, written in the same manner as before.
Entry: 103 mmHg
